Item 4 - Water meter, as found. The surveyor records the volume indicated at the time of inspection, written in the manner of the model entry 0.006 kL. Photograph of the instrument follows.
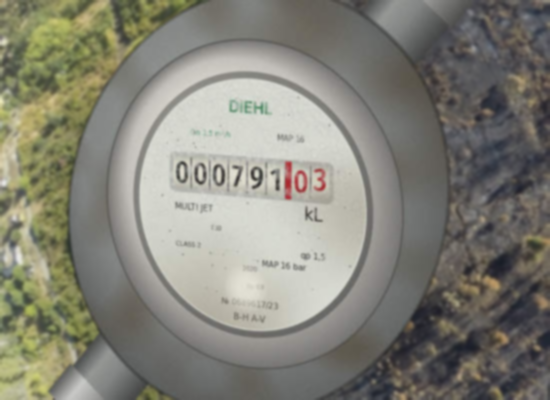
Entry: 791.03 kL
